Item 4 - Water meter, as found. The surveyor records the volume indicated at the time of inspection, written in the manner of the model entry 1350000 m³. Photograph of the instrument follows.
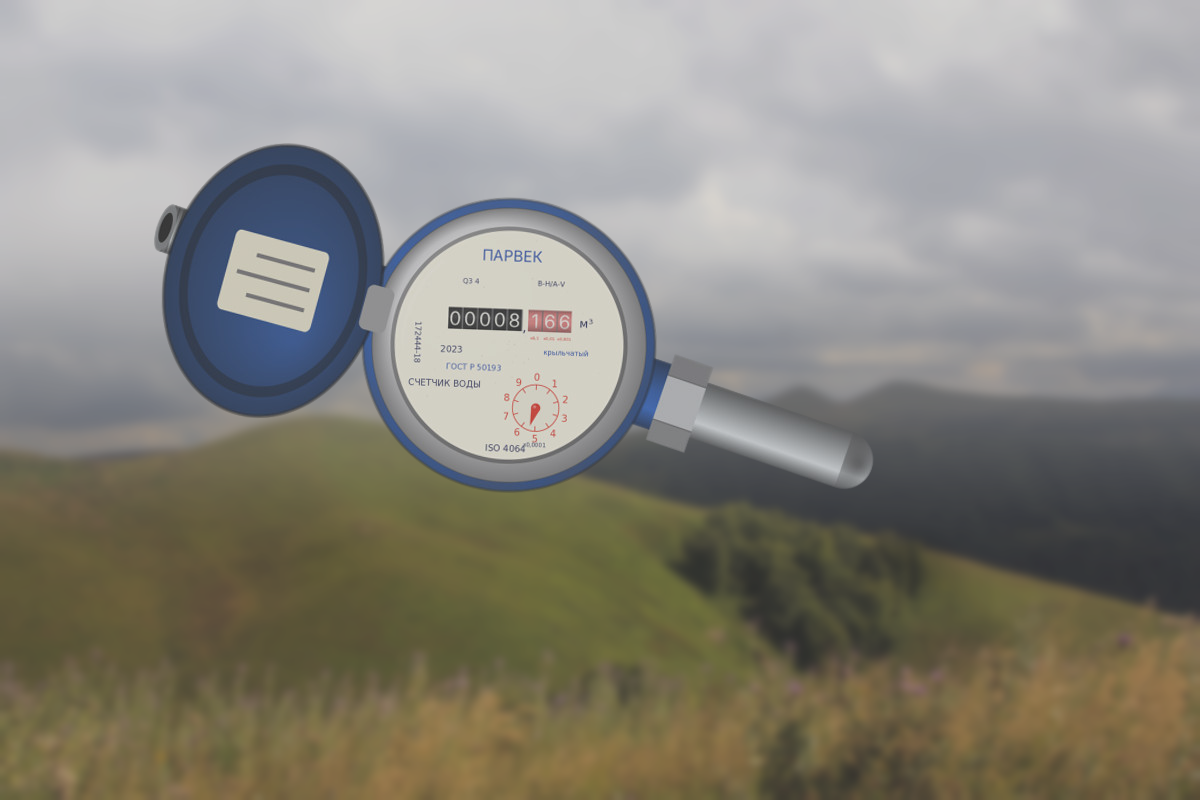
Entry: 8.1665 m³
